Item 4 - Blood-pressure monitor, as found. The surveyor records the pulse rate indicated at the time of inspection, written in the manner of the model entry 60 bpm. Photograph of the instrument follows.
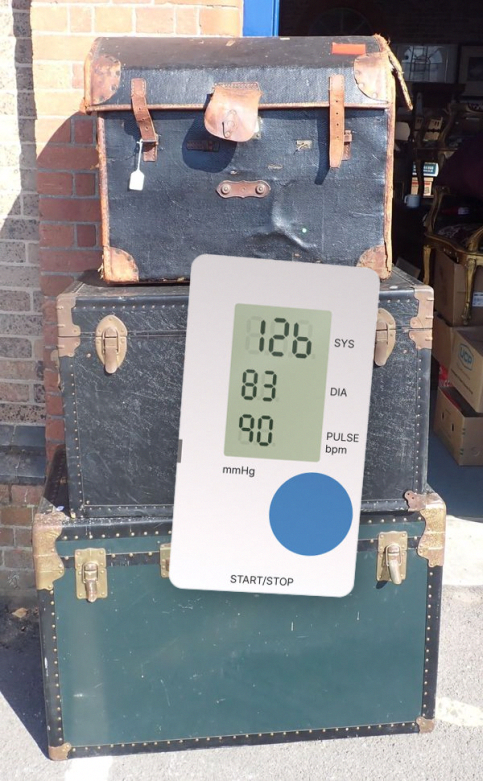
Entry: 90 bpm
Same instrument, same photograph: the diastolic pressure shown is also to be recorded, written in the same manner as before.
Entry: 83 mmHg
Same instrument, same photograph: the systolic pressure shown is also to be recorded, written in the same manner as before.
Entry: 126 mmHg
